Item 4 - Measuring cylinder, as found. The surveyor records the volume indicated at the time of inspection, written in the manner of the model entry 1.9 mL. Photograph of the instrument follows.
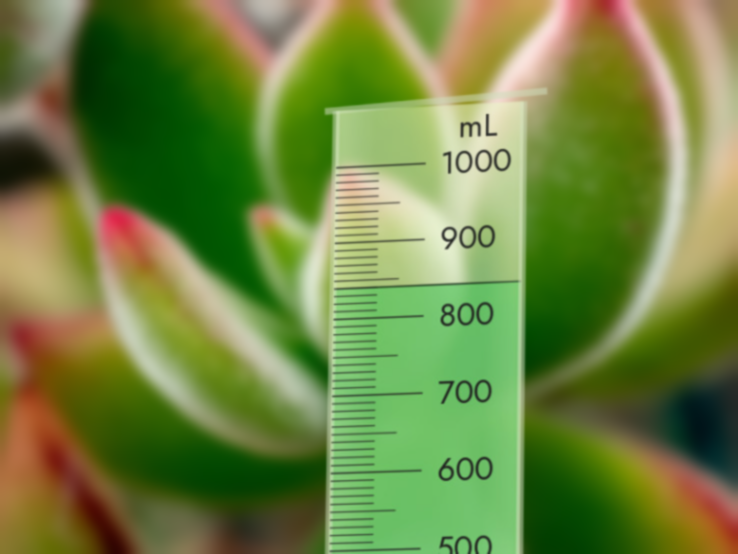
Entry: 840 mL
